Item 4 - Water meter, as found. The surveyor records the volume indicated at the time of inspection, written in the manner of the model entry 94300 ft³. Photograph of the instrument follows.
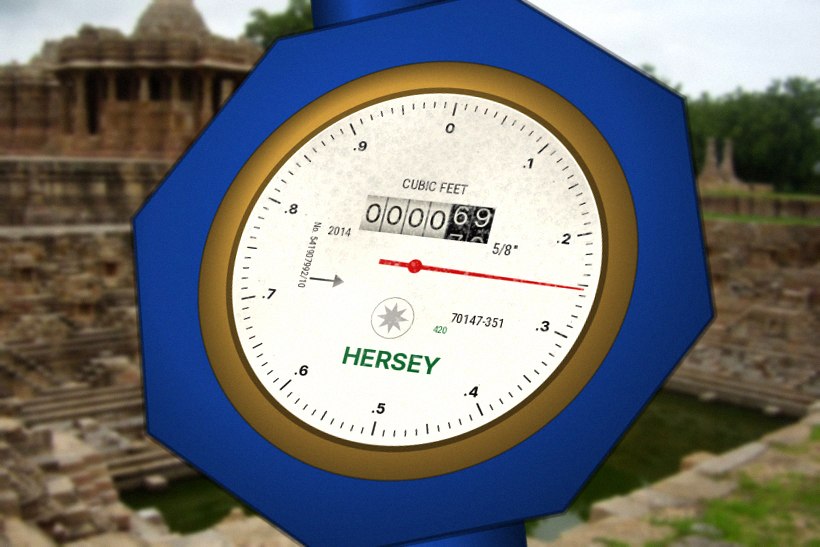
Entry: 69.25 ft³
